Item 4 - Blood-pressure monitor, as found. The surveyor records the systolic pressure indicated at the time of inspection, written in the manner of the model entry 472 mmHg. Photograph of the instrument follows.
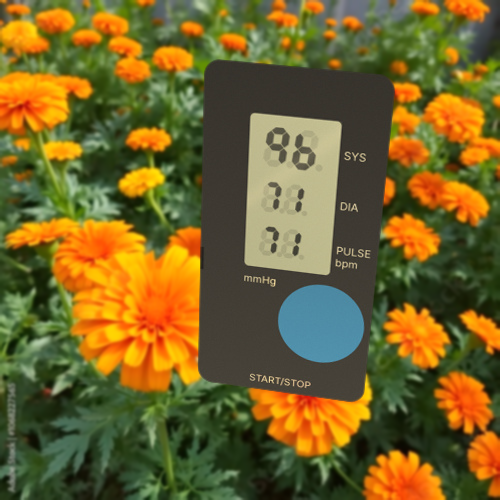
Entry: 96 mmHg
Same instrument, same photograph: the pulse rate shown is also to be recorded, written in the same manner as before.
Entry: 71 bpm
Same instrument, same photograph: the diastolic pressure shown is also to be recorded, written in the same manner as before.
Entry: 71 mmHg
